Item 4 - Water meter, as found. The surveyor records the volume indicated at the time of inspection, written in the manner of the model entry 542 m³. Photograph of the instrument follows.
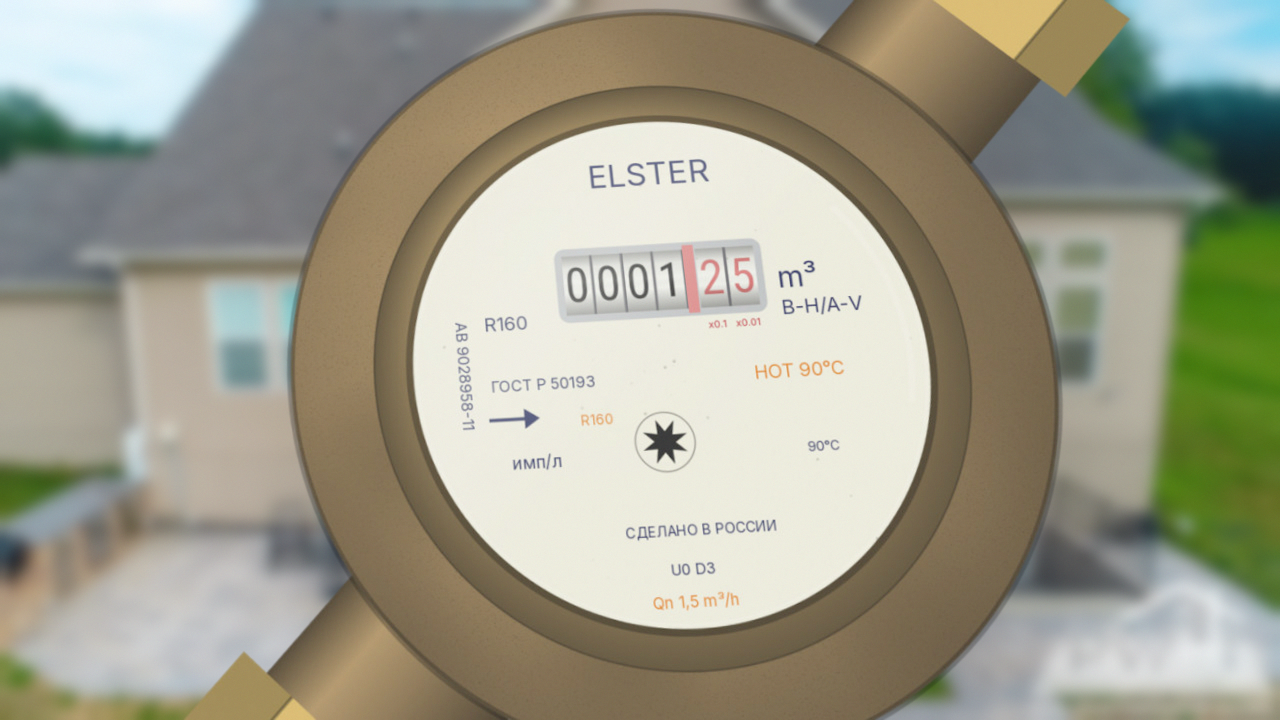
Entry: 1.25 m³
